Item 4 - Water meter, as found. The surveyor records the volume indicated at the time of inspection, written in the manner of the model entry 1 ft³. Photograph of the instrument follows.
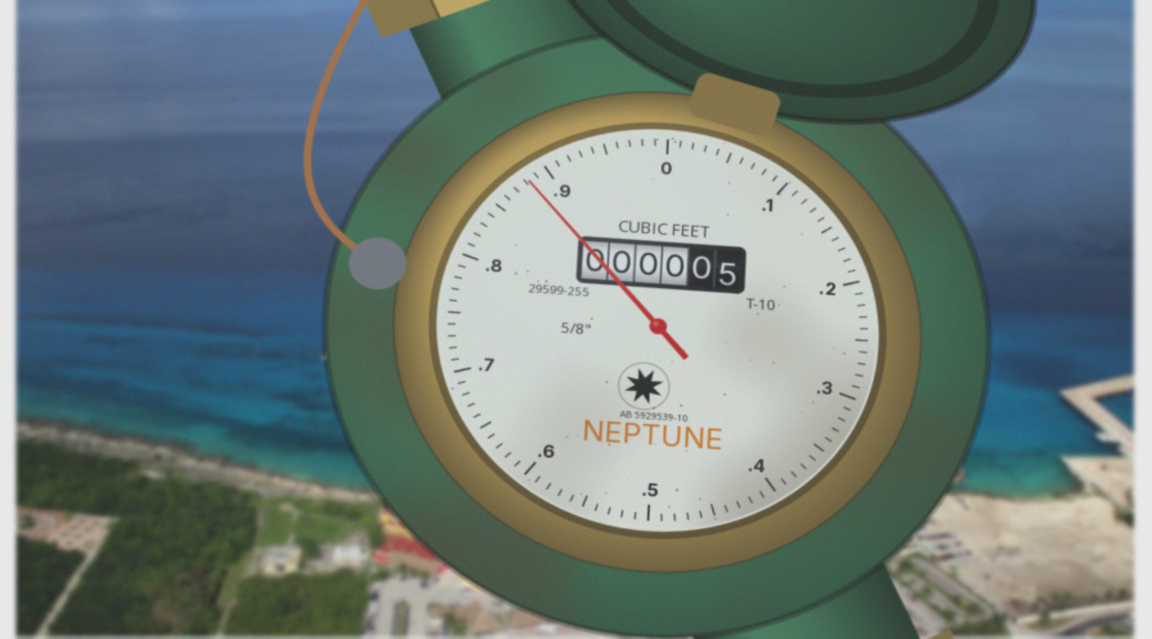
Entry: 4.88 ft³
